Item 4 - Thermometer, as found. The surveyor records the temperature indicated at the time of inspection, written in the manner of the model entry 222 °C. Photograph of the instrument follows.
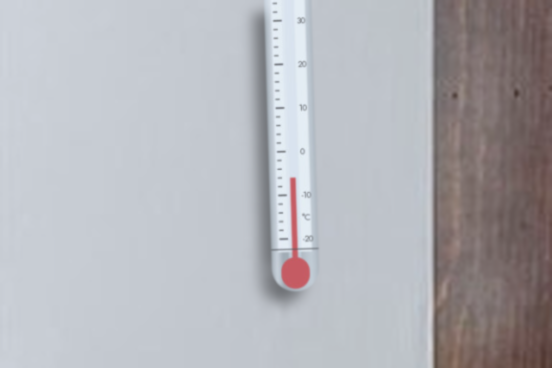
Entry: -6 °C
